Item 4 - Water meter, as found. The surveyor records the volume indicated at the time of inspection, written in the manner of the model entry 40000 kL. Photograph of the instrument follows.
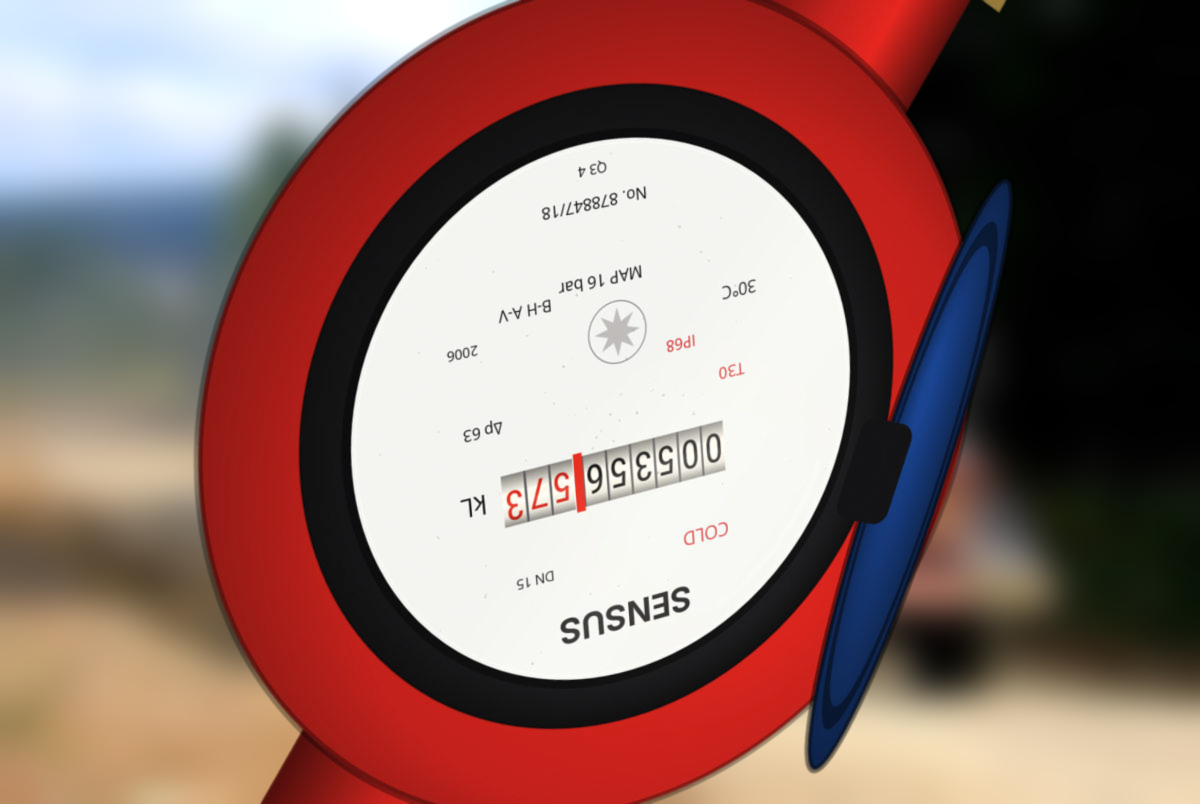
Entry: 5356.573 kL
